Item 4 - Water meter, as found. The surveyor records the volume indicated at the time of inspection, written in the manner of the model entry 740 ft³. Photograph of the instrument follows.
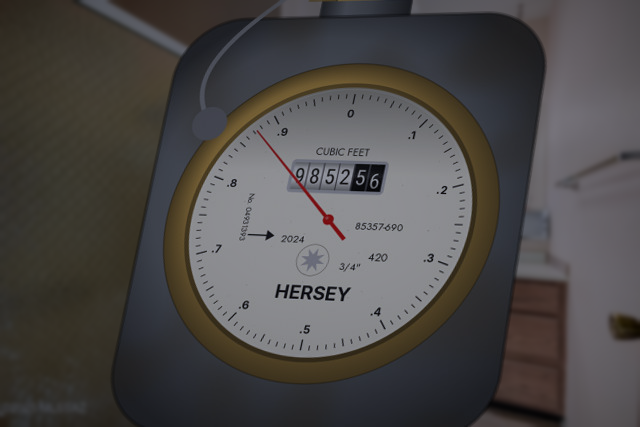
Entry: 985255.87 ft³
